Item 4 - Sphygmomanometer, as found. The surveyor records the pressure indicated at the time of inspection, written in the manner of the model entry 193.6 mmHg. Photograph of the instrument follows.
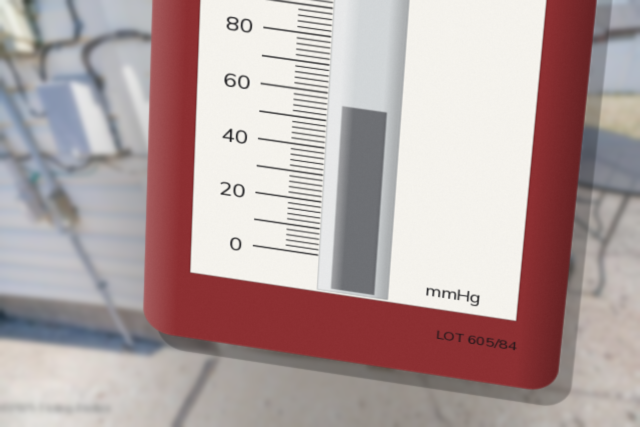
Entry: 56 mmHg
